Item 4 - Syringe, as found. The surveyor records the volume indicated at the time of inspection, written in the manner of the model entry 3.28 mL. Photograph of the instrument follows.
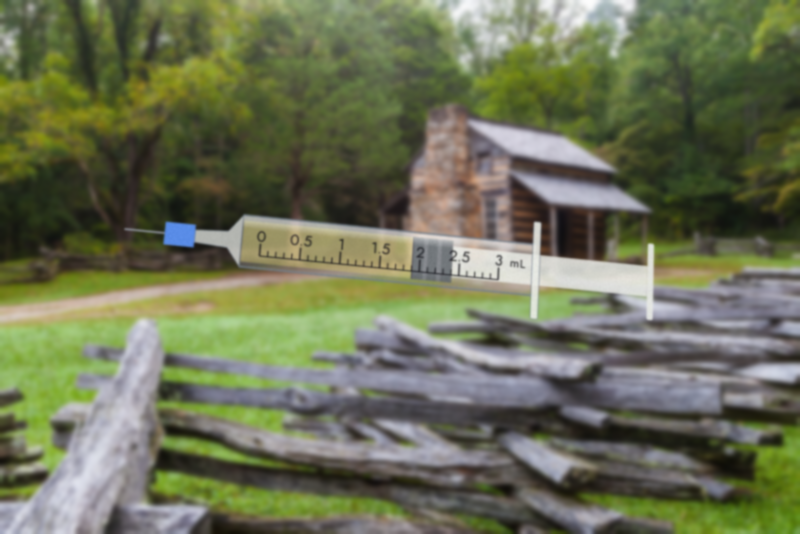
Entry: 1.9 mL
